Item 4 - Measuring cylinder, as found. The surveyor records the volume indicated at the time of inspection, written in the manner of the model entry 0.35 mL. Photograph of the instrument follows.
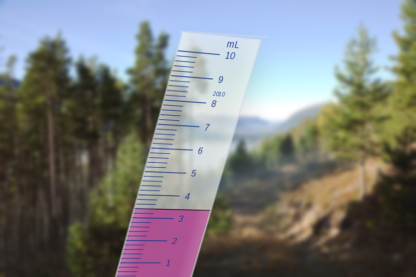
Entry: 3.4 mL
